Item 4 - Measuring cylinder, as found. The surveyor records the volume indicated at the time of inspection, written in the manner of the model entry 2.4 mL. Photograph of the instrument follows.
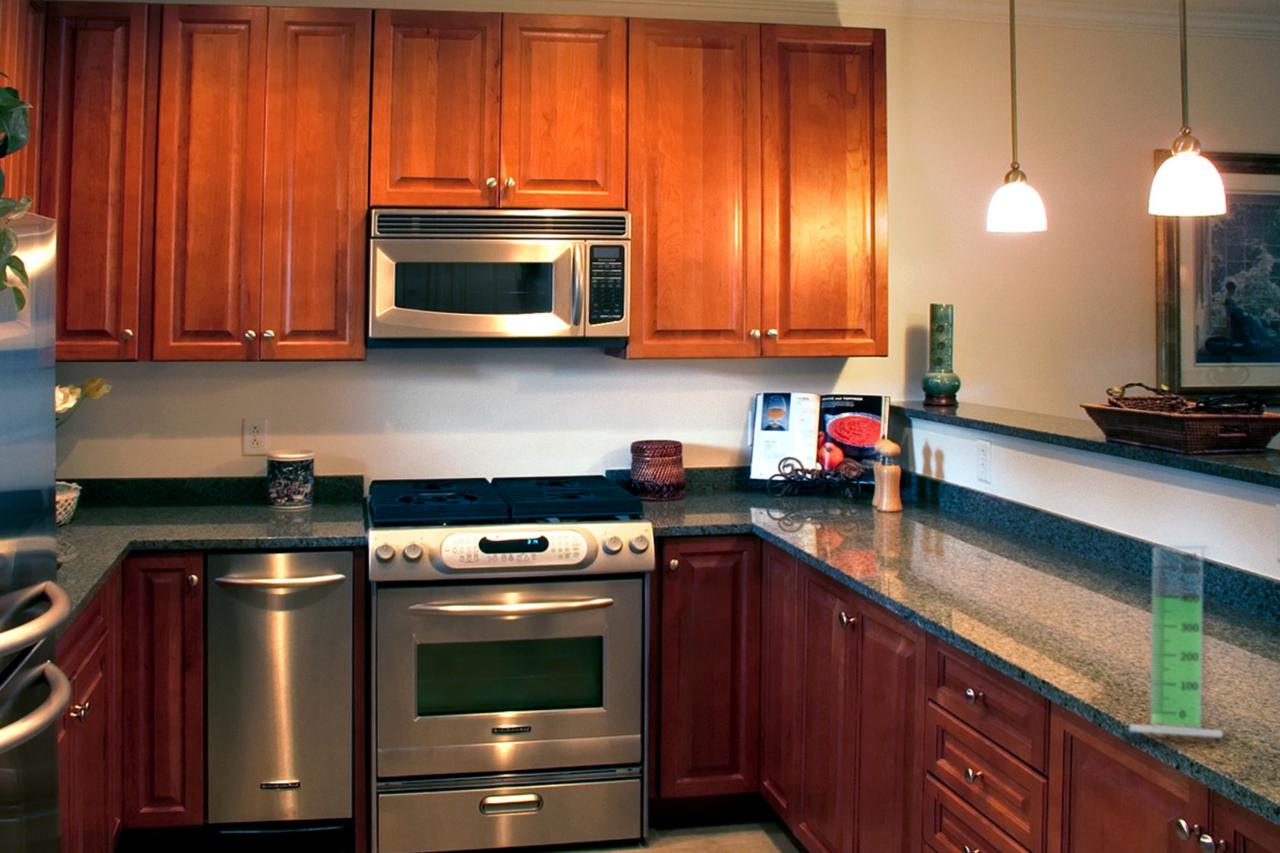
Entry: 400 mL
